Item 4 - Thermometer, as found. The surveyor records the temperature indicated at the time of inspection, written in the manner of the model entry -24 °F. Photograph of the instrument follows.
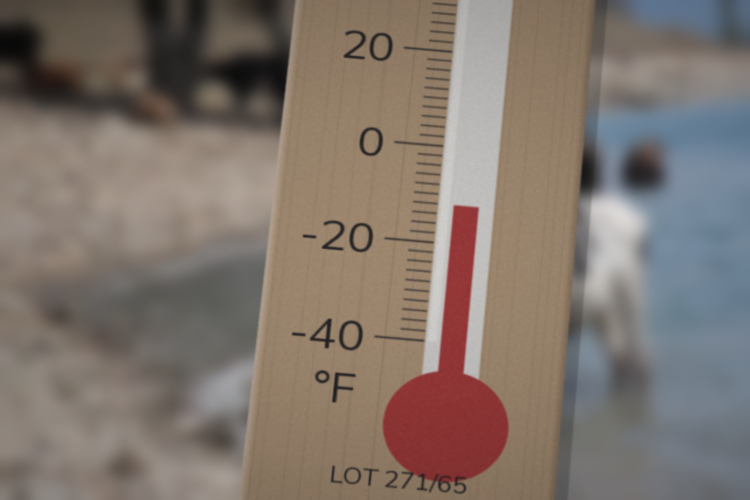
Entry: -12 °F
